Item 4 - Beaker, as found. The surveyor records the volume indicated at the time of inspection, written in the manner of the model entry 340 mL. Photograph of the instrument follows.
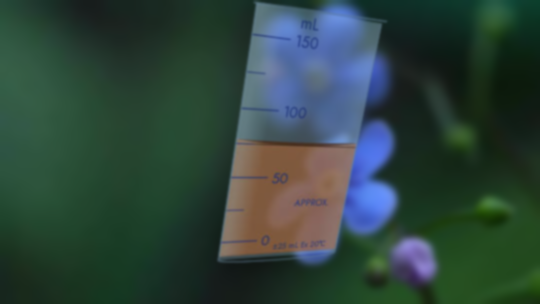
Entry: 75 mL
